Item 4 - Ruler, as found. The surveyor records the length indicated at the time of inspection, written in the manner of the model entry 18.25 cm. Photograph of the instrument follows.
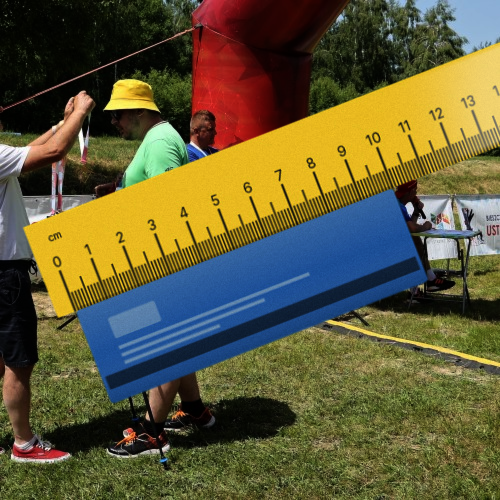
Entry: 10 cm
